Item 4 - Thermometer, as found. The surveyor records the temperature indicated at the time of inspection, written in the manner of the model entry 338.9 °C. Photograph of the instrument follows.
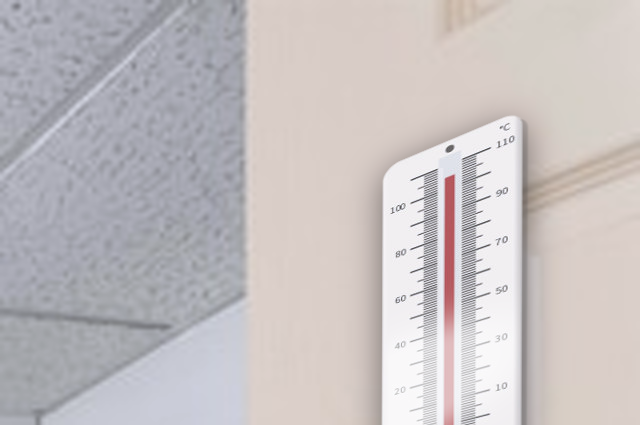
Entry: 105 °C
